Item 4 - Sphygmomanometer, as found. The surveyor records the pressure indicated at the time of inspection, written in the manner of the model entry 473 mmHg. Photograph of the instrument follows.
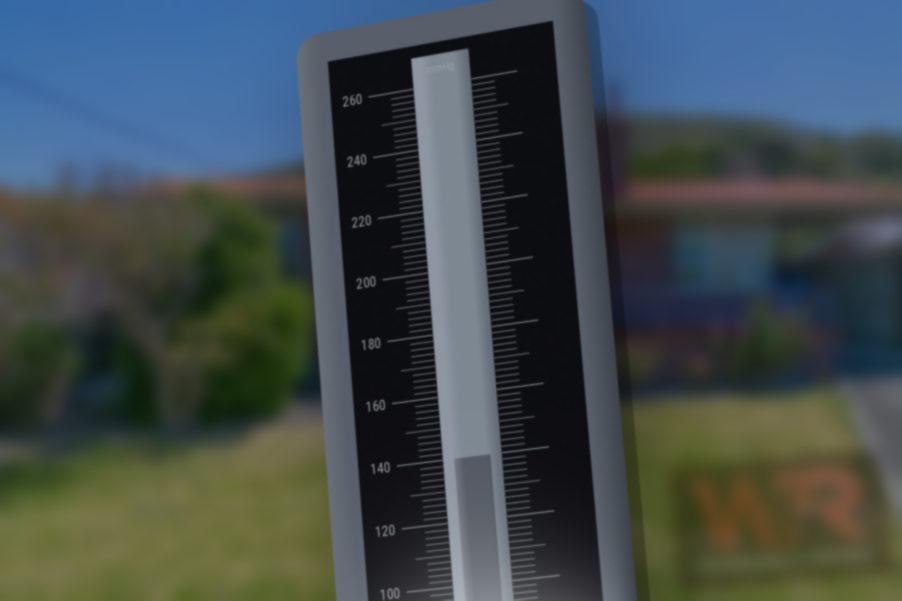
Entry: 140 mmHg
